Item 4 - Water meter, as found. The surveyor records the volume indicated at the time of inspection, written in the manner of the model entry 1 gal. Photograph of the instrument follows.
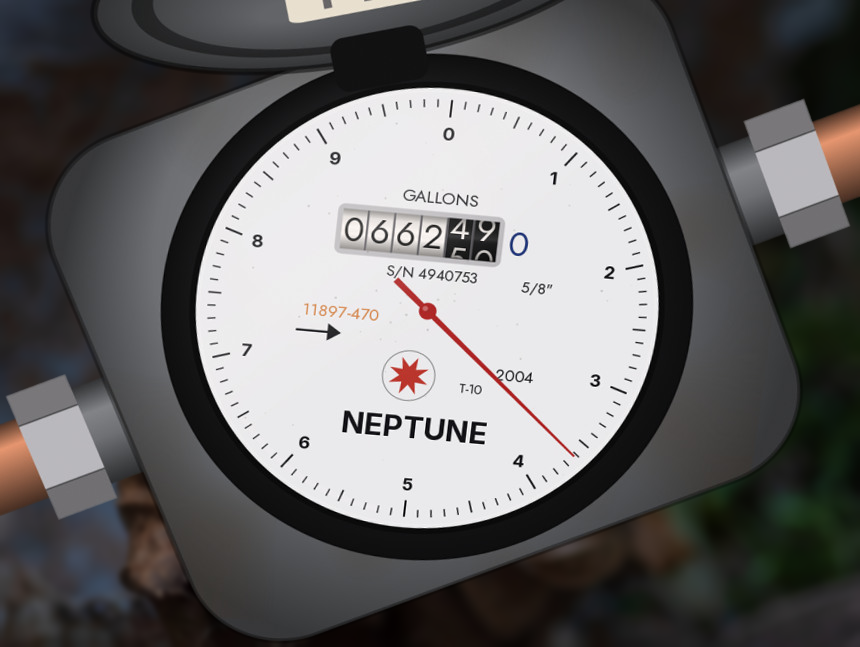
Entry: 662493.6 gal
